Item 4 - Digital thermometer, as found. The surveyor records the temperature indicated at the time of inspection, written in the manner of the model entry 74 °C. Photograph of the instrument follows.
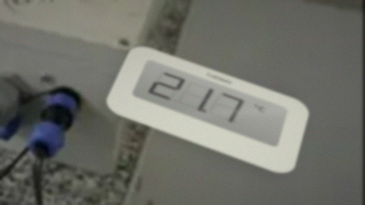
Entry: 21.7 °C
